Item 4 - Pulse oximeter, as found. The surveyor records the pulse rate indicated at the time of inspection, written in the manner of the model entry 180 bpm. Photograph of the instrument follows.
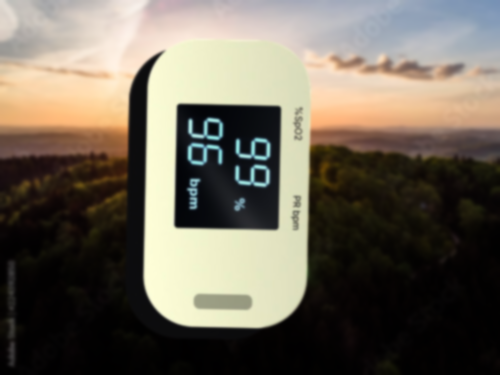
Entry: 96 bpm
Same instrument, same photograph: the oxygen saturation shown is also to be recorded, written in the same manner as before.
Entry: 99 %
